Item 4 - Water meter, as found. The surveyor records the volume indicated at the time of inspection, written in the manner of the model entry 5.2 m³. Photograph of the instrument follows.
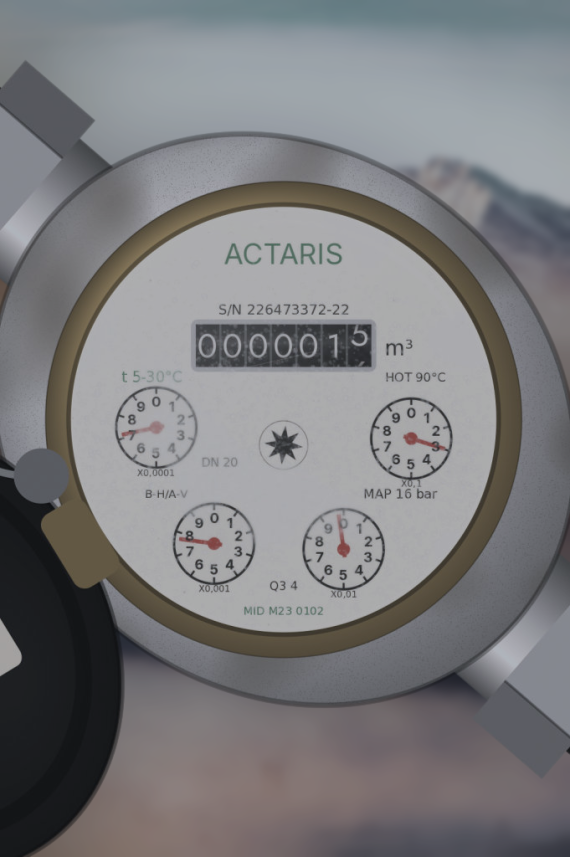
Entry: 15.2977 m³
